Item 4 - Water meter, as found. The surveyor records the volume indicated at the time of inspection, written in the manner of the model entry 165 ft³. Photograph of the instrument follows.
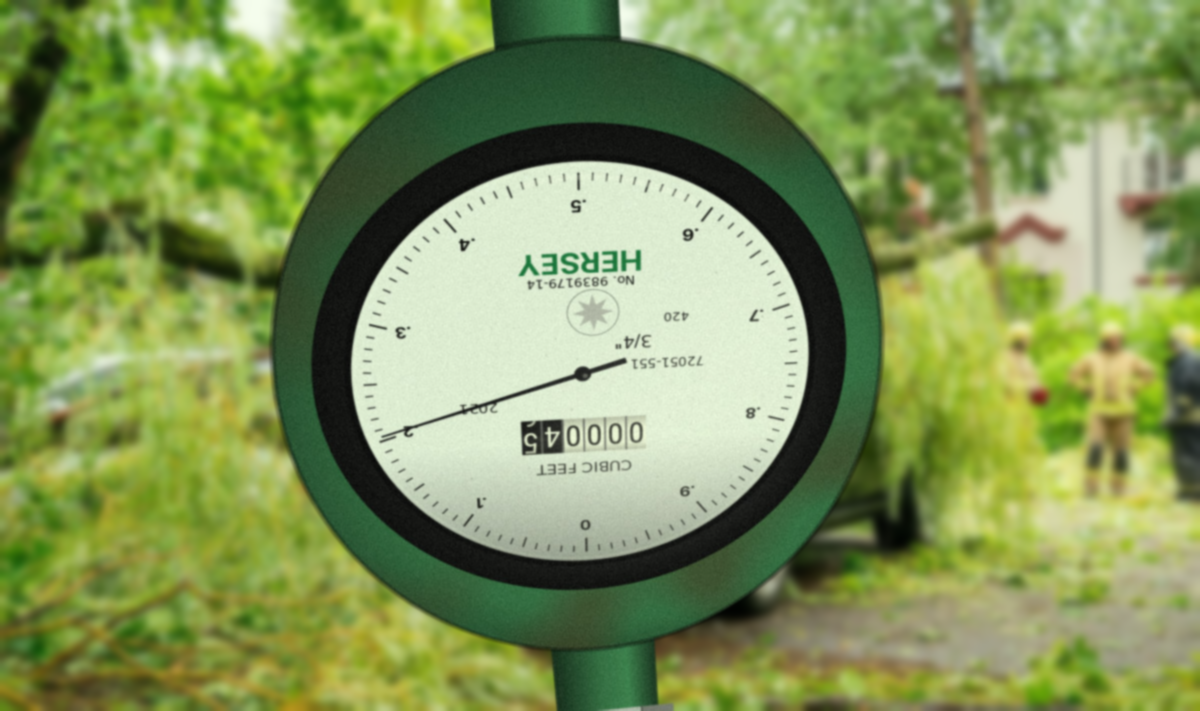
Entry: 45.20 ft³
